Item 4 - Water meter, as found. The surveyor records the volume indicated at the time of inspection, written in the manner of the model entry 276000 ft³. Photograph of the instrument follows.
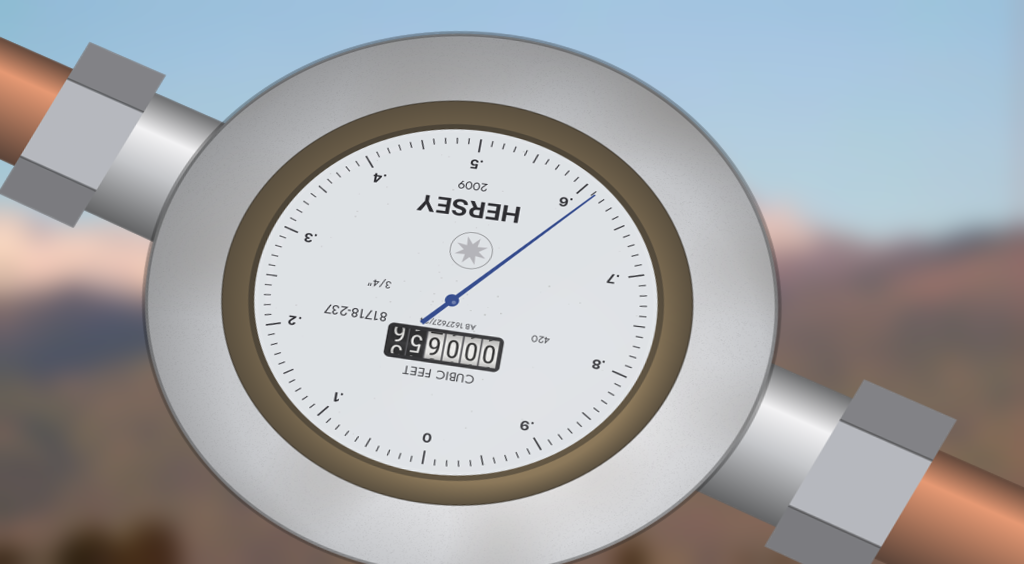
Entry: 655.61 ft³
